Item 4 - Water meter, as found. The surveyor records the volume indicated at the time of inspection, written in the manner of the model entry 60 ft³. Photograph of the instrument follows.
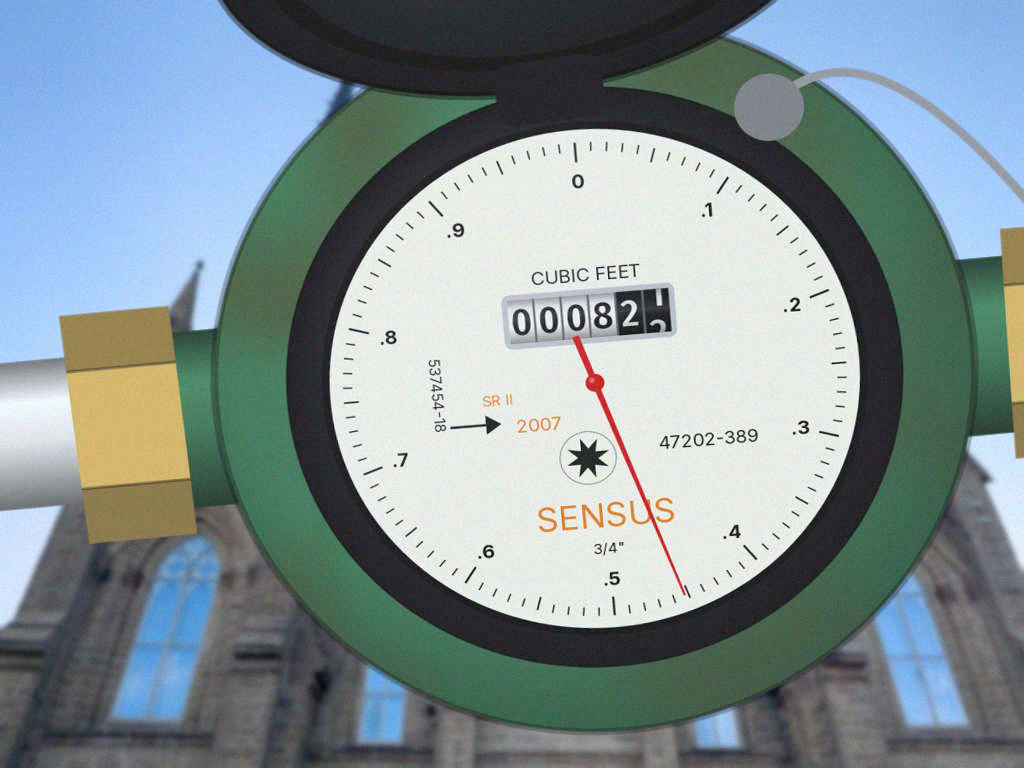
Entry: 821.45 ft³
